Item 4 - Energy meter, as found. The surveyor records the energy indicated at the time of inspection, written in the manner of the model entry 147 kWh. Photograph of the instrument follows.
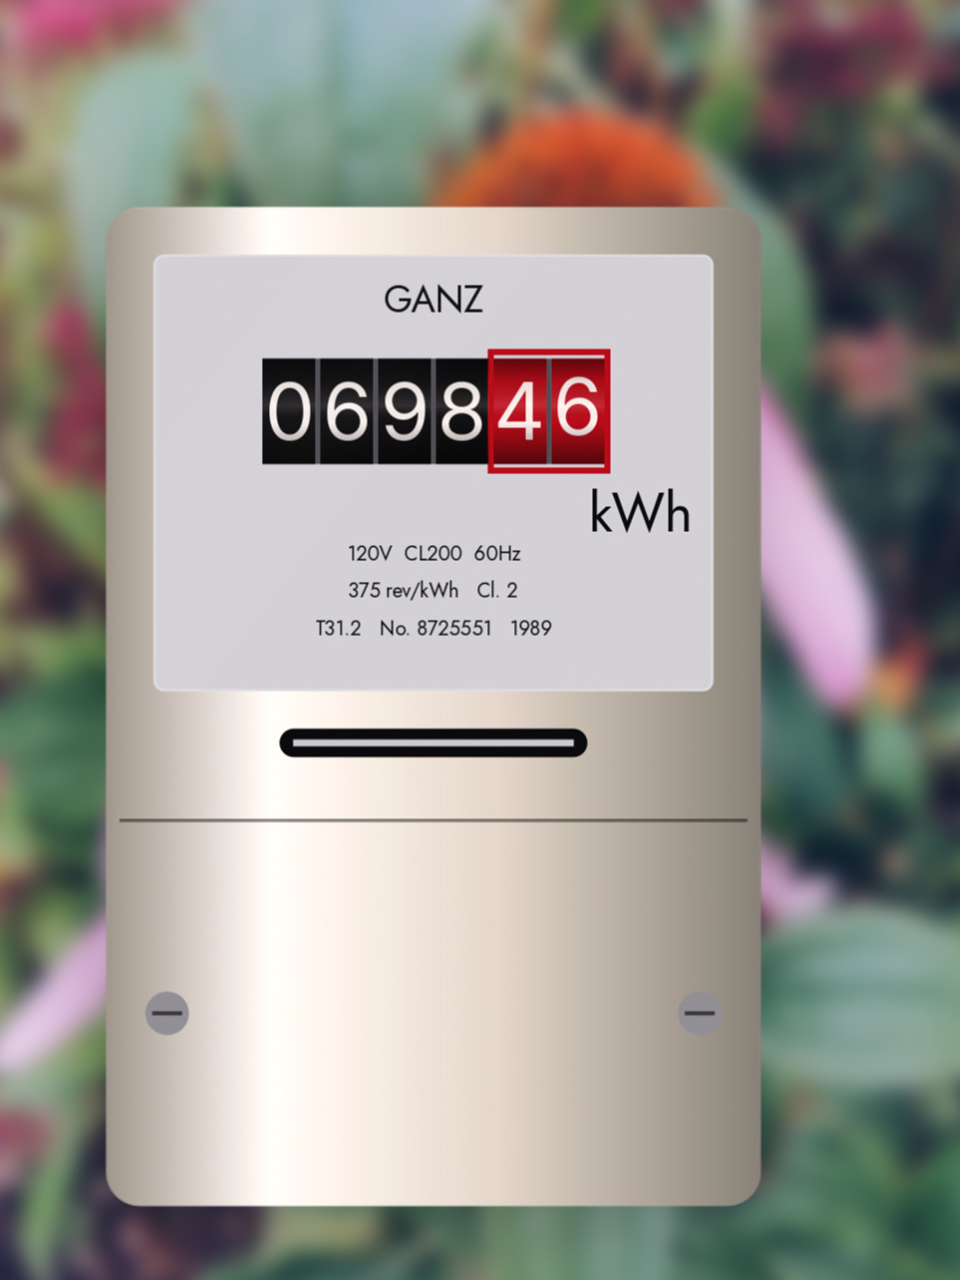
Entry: 698.46 kWh
